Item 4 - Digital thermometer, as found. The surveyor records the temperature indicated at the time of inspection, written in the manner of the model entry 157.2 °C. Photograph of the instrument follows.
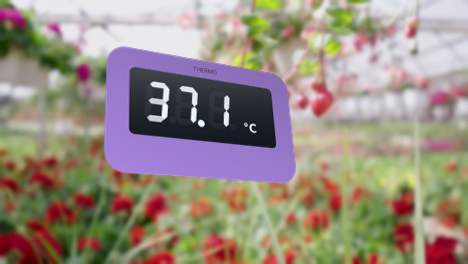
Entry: 37.1 °C
